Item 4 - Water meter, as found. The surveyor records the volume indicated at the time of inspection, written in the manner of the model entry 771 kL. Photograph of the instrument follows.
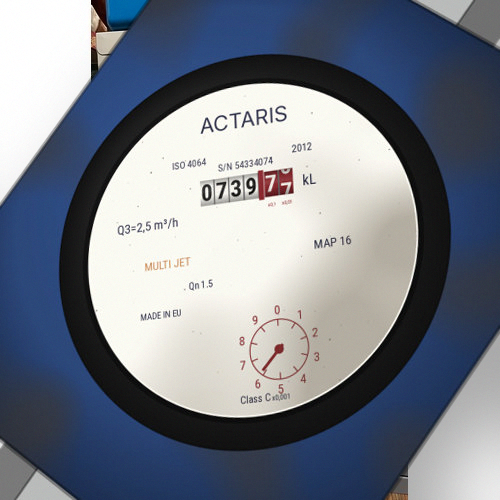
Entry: 739.766 kL
